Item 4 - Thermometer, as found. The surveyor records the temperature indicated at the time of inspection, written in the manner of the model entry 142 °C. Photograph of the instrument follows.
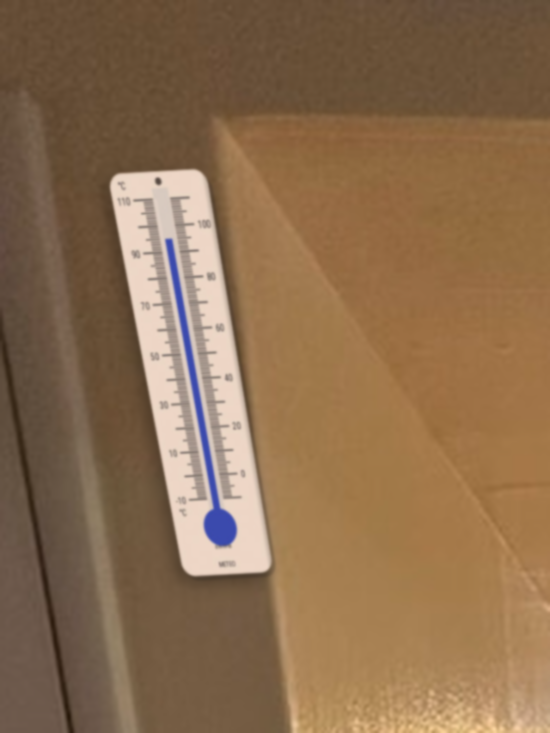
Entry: 95 °C
